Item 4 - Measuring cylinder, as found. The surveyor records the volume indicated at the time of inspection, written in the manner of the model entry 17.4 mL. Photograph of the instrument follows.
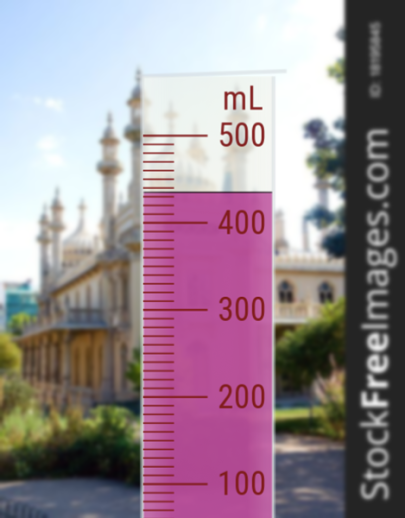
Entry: 435 mL
